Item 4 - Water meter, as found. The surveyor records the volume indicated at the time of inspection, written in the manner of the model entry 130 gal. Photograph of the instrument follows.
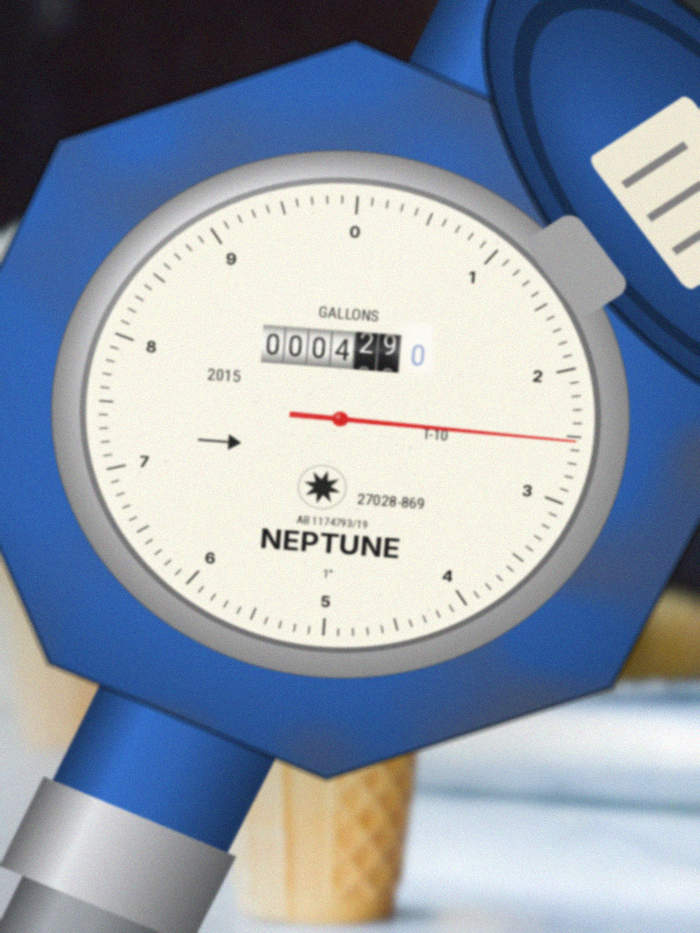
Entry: 4292.5 gal
